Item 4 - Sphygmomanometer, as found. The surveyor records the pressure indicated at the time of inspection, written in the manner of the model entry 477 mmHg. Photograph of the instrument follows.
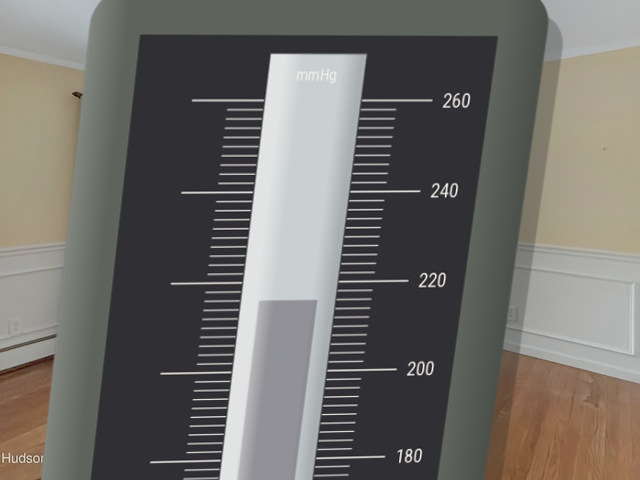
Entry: 216 mmHg
